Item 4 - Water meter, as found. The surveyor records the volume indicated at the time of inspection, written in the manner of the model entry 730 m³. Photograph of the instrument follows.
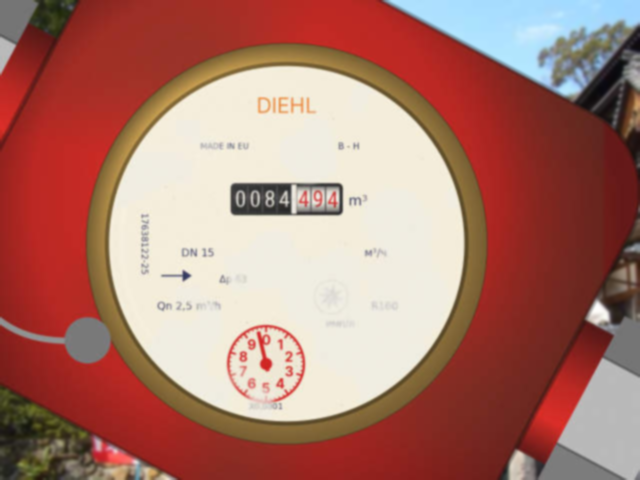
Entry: 84.4939 m³
